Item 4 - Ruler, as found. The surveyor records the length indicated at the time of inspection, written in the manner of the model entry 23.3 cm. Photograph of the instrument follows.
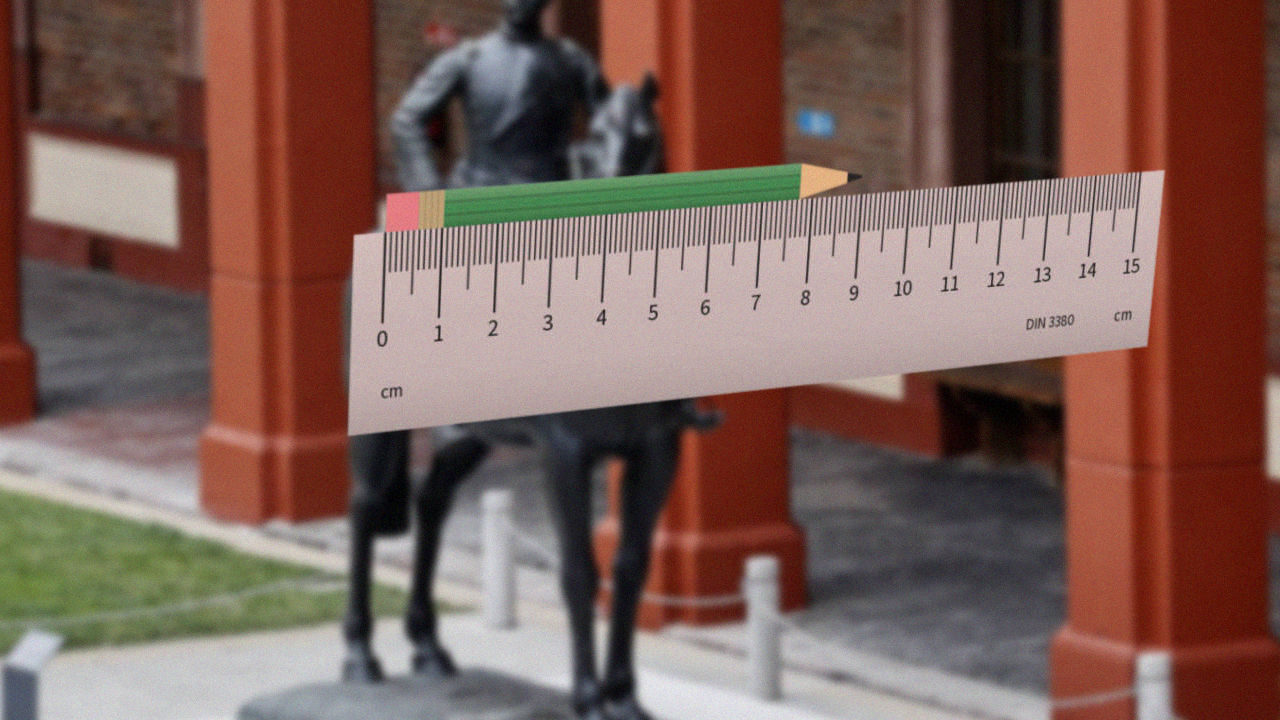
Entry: 9 cm
